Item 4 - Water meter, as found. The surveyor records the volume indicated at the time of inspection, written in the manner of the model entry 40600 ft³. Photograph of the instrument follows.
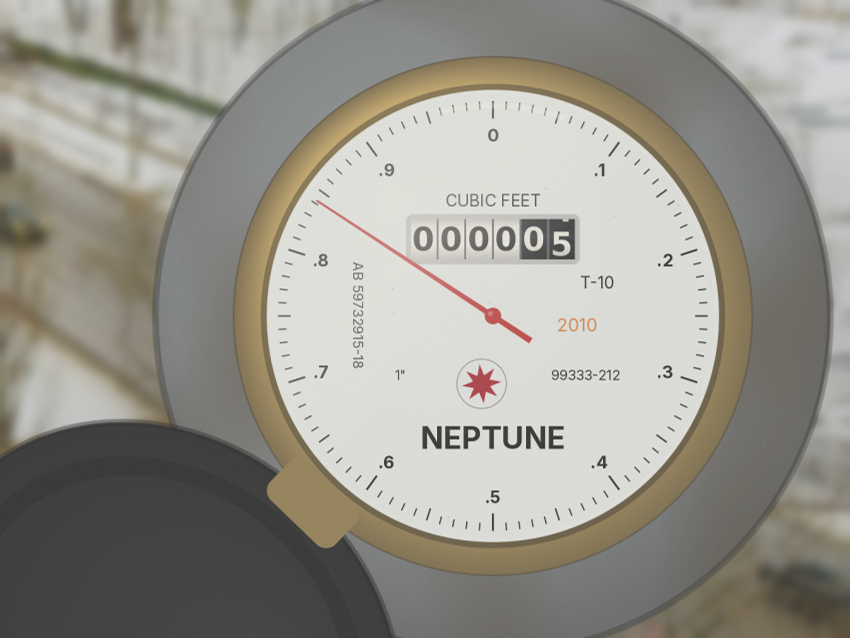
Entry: 4.84 ft³
